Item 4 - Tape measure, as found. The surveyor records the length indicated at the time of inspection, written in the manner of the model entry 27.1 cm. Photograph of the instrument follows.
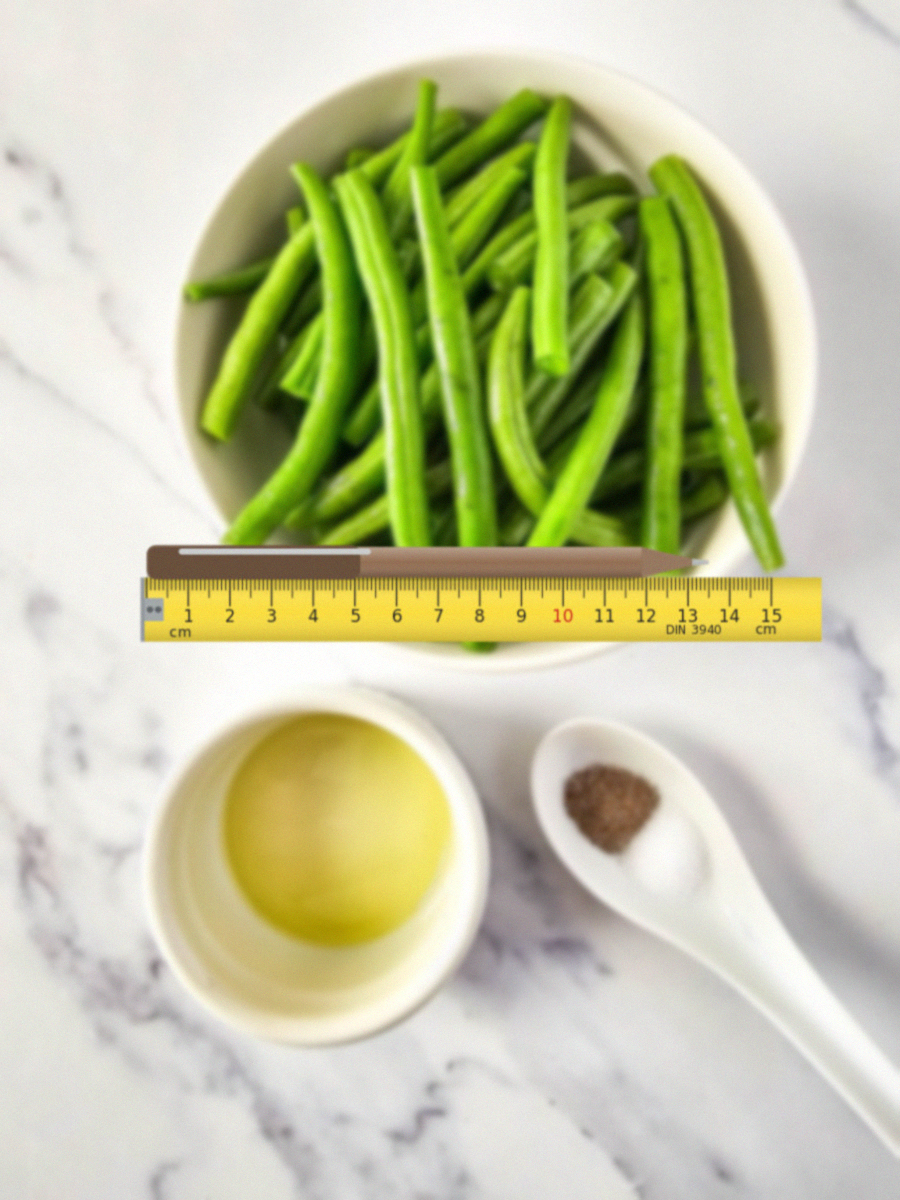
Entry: 13.5 cm
